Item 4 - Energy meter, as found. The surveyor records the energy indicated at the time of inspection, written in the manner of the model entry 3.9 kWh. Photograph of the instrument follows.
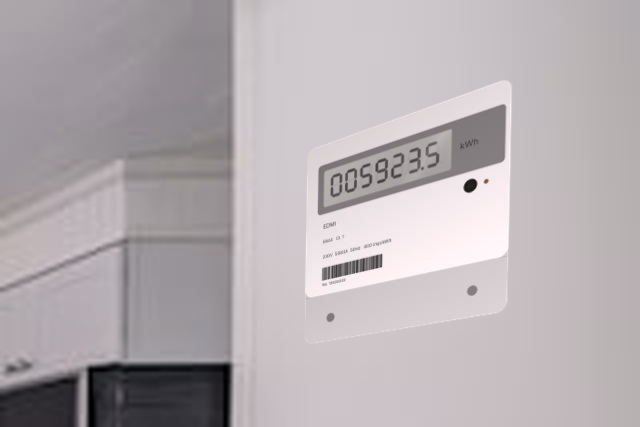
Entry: 5923.5 kWh
